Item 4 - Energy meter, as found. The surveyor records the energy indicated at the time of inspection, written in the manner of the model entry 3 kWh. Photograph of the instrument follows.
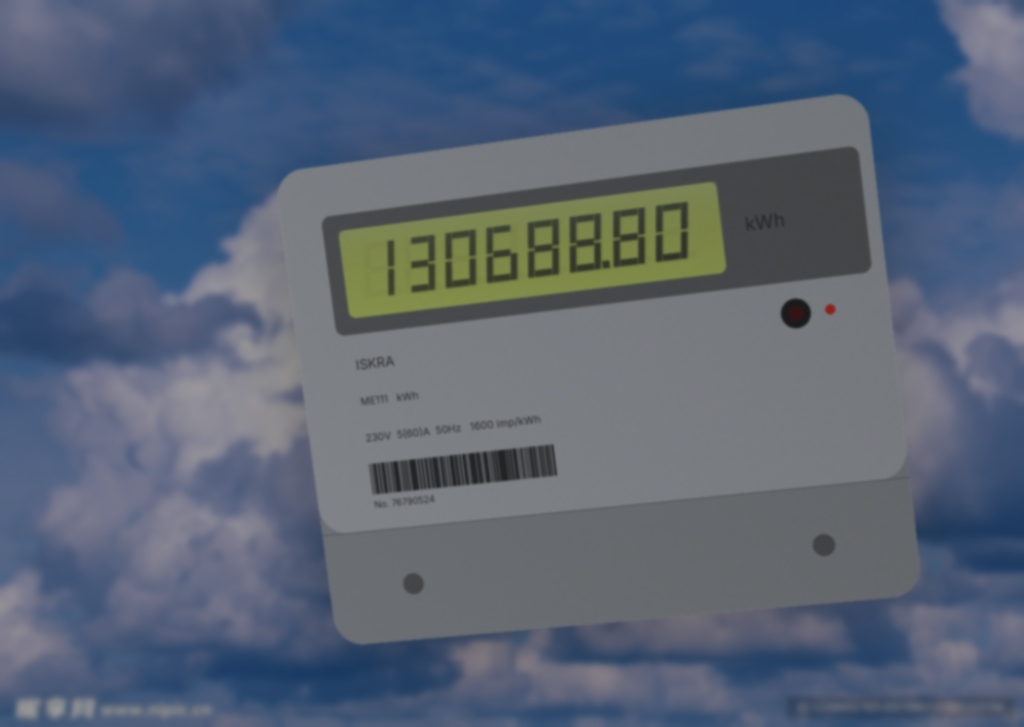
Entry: 130688.80 kWh
